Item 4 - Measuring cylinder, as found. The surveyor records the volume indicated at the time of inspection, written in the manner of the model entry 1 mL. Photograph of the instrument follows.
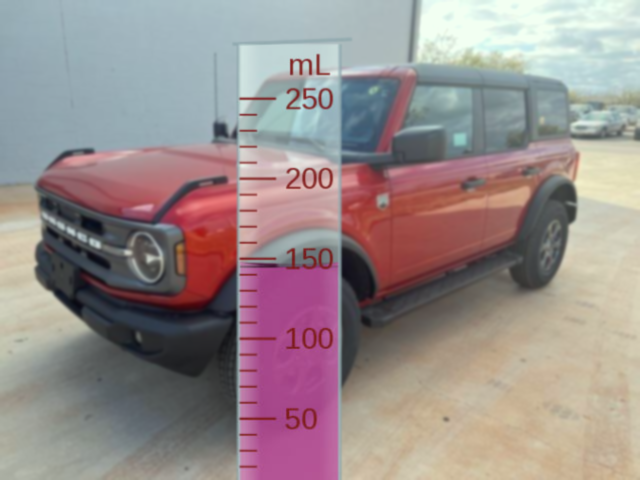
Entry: 145 mL
